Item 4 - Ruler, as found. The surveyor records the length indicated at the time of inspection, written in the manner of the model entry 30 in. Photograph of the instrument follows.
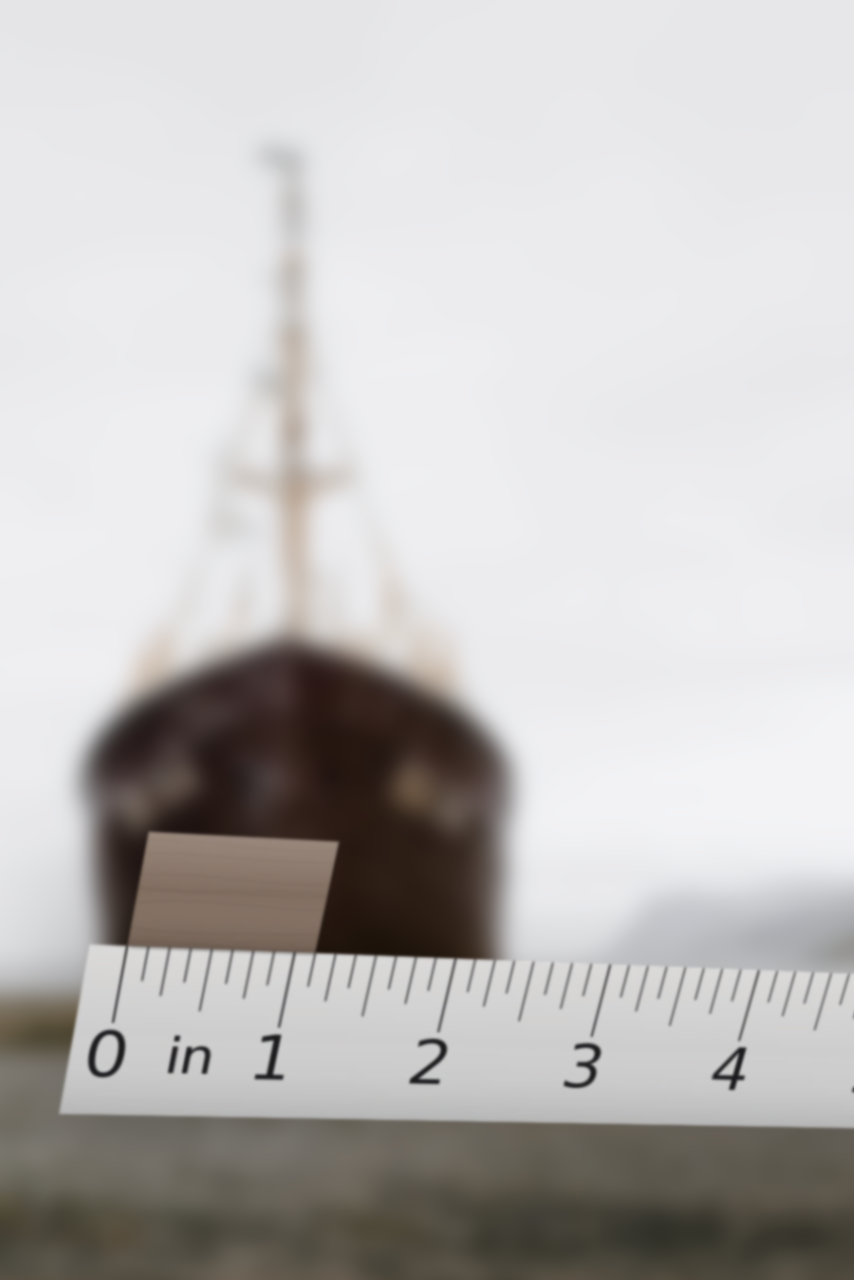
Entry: 1.125 in
